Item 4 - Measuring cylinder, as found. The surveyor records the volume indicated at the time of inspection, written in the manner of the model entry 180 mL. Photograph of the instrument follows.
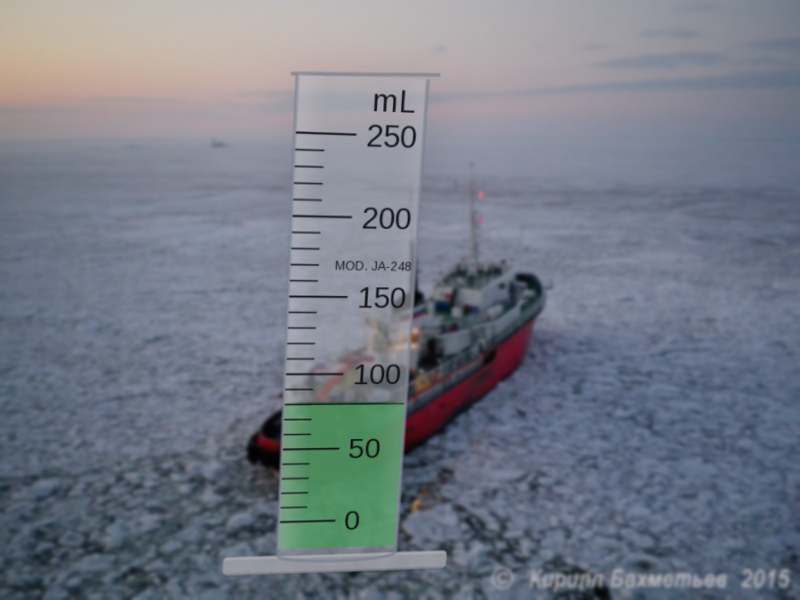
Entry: 80 mL
